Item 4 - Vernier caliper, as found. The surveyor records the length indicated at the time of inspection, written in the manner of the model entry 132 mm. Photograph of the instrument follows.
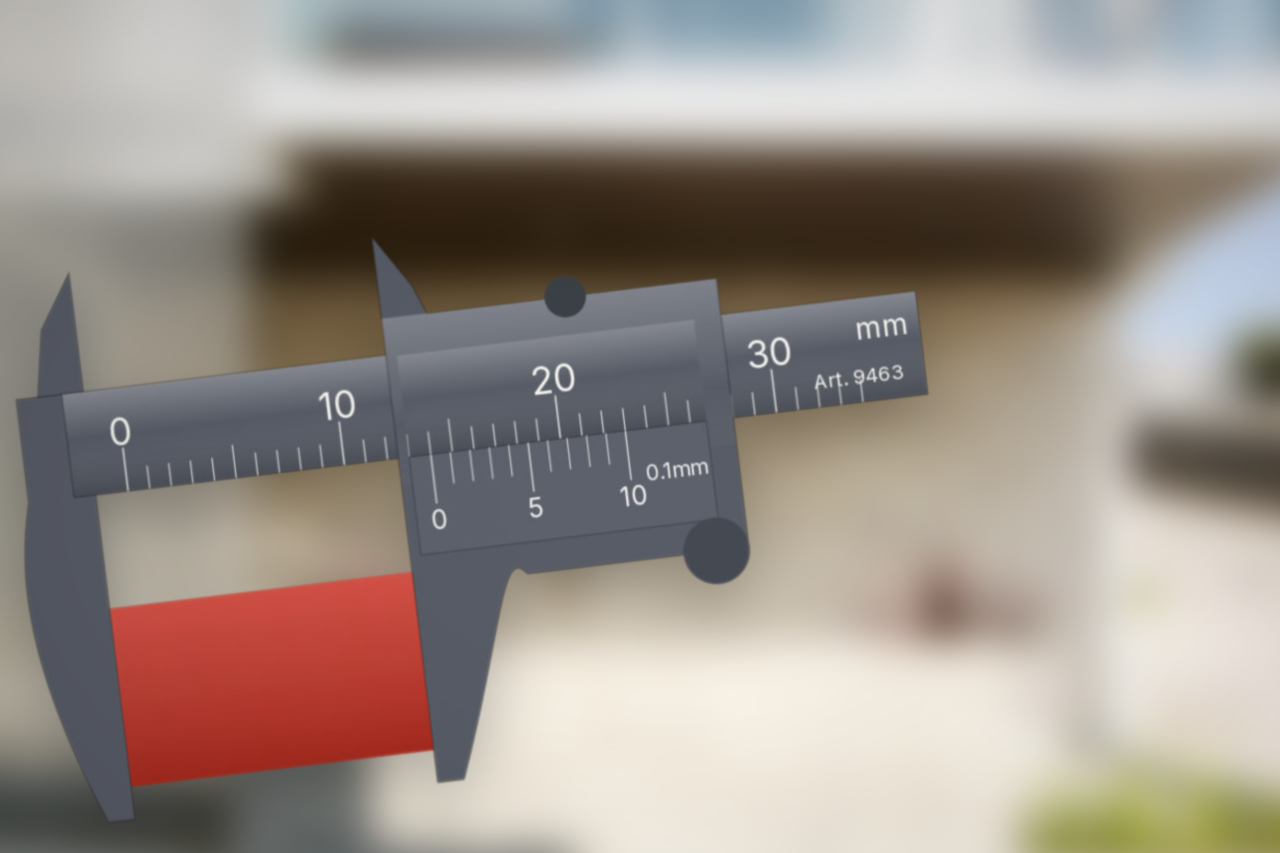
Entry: 14.0 mm
